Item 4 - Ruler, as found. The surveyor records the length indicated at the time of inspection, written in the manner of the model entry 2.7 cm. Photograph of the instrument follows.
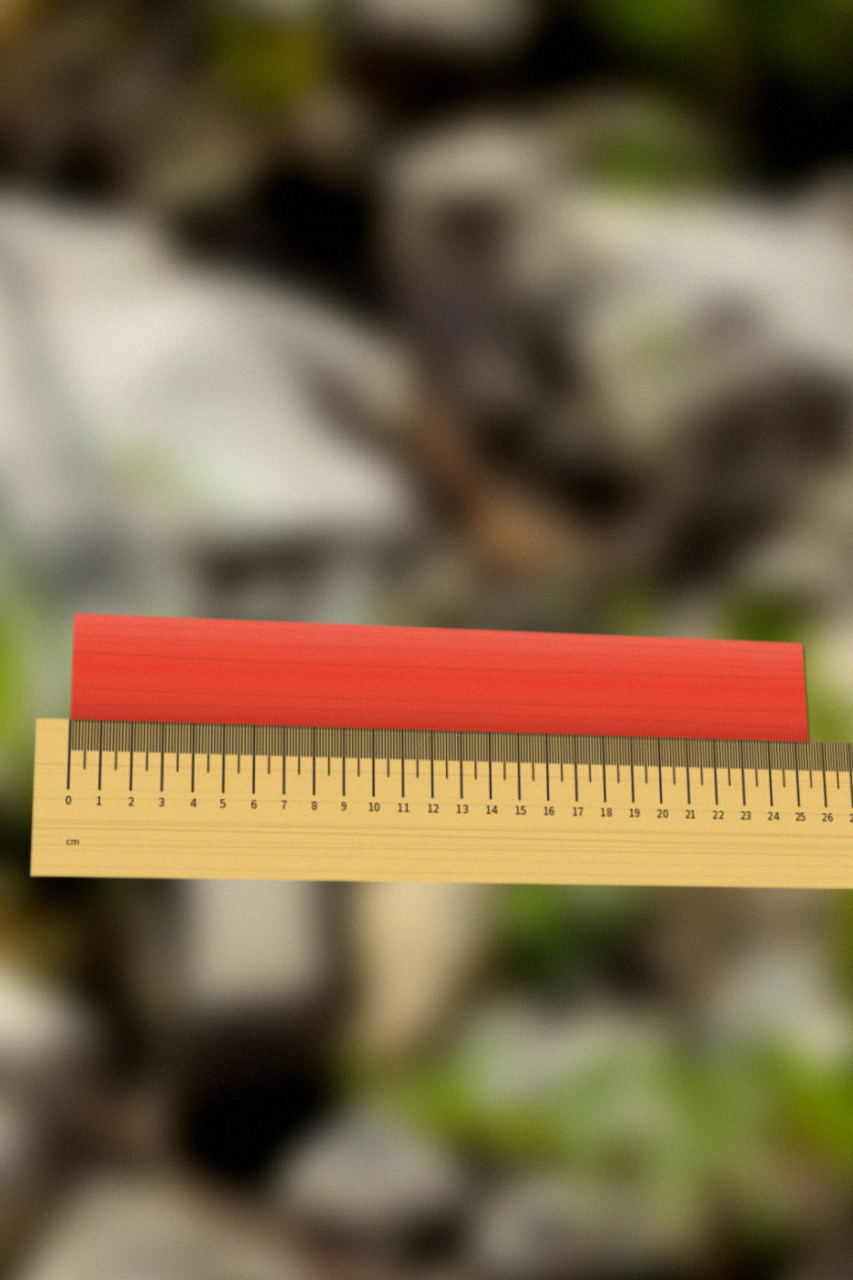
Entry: 25.5 cm
